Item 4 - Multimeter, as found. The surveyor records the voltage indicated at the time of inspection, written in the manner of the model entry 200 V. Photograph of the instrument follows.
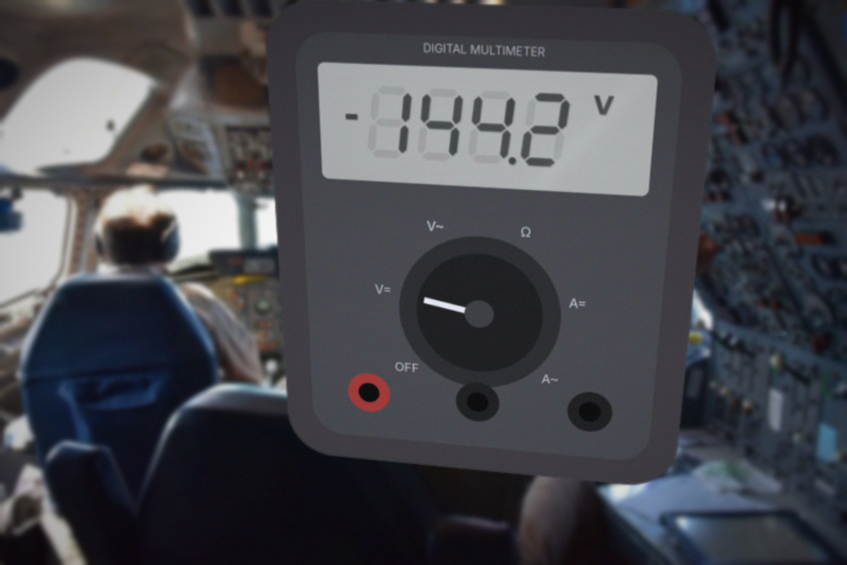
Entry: -144.2 V
